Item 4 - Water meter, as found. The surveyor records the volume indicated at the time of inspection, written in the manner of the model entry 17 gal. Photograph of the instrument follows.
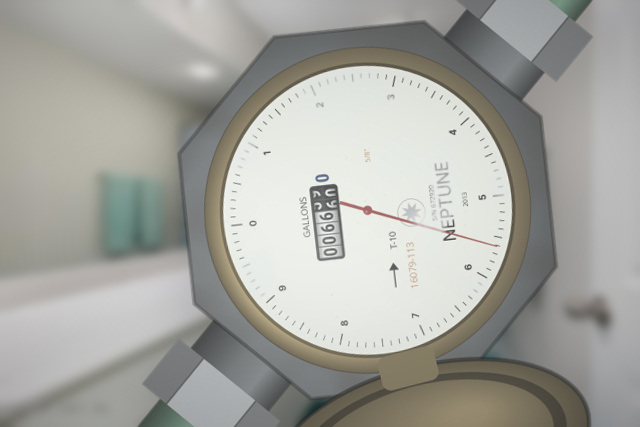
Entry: 66595.6 gal
